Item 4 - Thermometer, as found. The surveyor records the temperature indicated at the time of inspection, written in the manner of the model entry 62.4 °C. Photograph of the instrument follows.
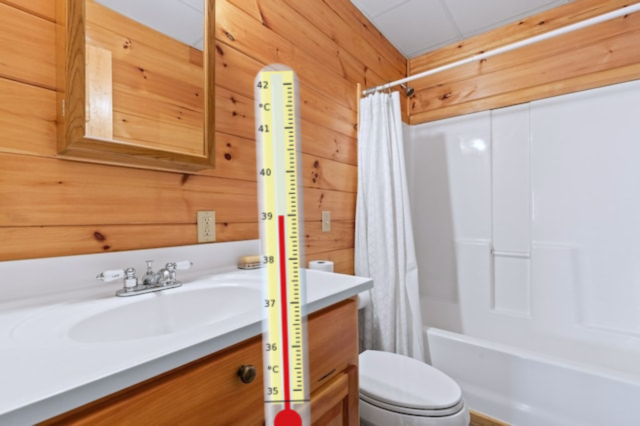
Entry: 39 °C
